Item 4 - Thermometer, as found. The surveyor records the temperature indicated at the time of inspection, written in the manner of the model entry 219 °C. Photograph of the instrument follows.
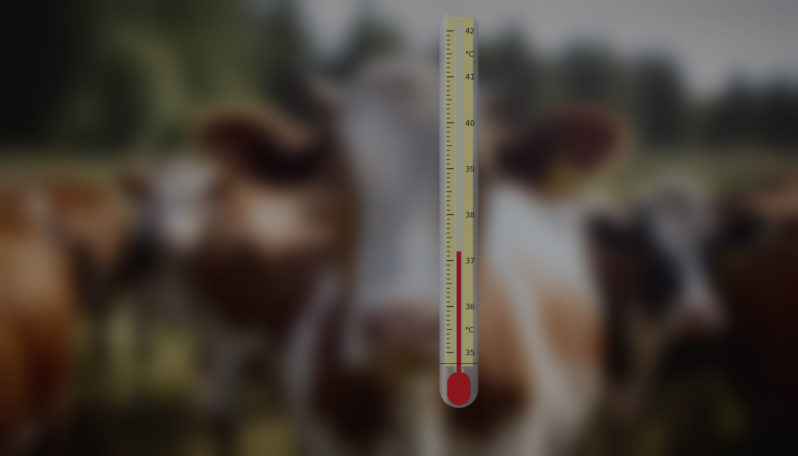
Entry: 37.2 °C
